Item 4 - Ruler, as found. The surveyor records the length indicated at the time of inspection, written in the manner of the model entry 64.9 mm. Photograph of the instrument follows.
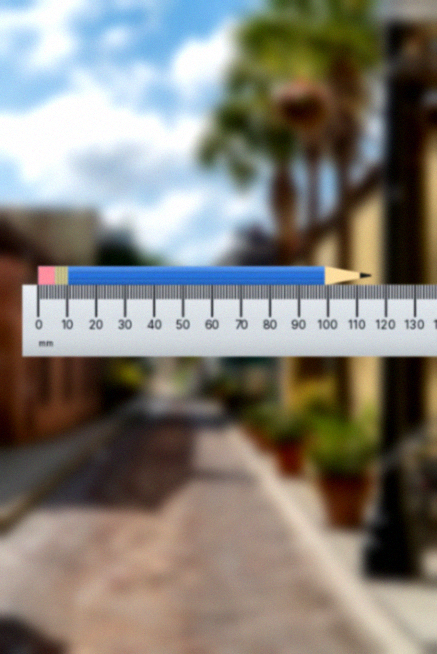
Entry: 115 mm
